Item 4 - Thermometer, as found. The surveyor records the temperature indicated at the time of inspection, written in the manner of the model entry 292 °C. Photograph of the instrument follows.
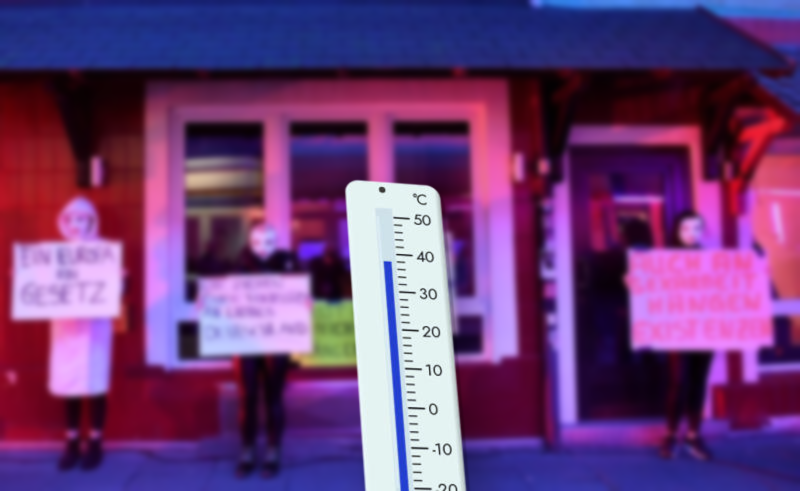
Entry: 38 °C
